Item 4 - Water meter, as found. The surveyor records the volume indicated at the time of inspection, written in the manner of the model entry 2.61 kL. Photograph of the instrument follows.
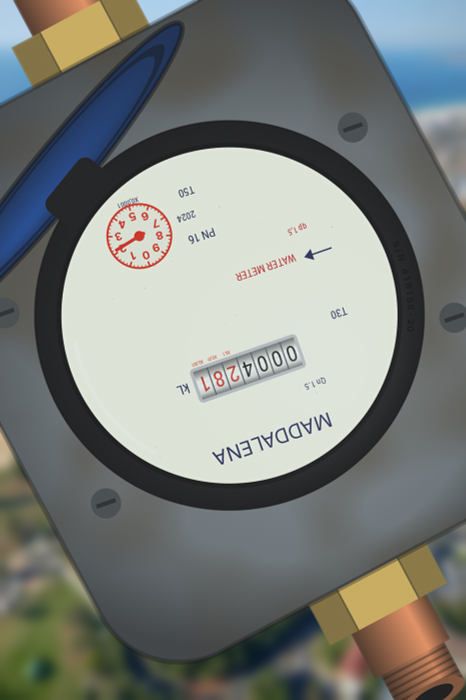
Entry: 4.2812 kL
